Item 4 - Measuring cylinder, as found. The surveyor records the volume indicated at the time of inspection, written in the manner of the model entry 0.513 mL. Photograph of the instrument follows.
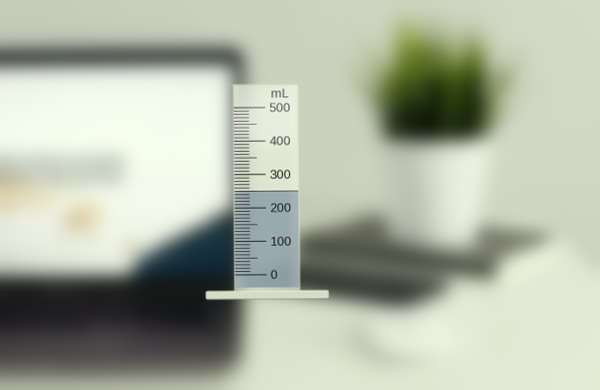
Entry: 250 mL
